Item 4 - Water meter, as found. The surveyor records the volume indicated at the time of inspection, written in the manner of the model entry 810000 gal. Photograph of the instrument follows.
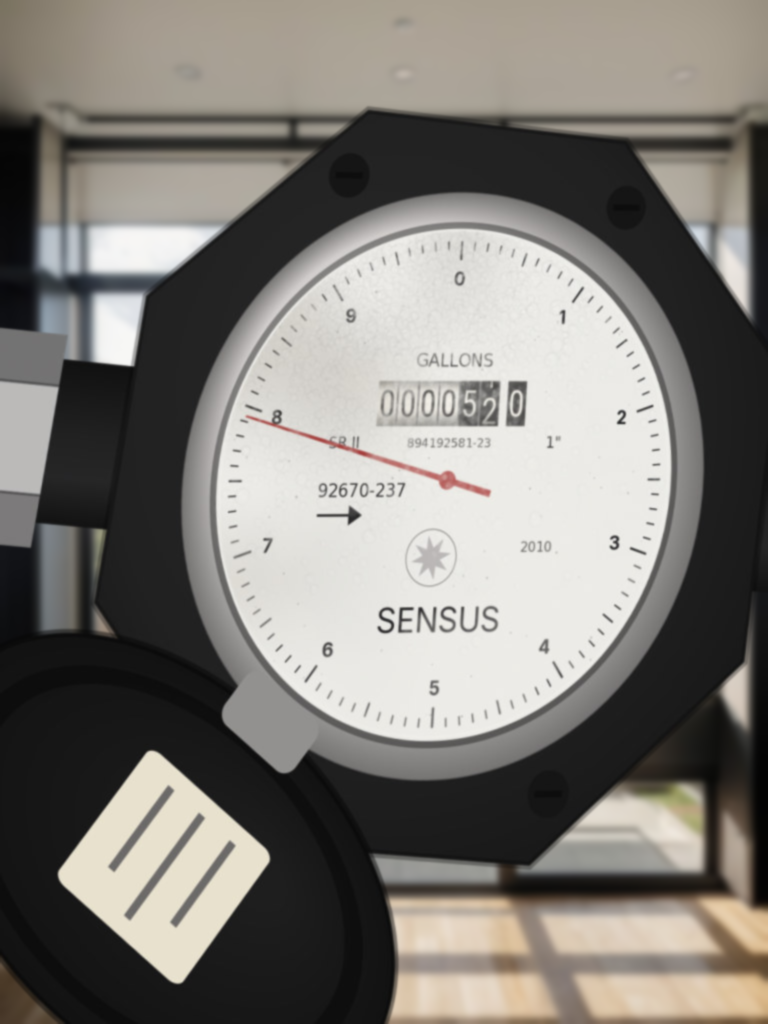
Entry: 517.9 gal
